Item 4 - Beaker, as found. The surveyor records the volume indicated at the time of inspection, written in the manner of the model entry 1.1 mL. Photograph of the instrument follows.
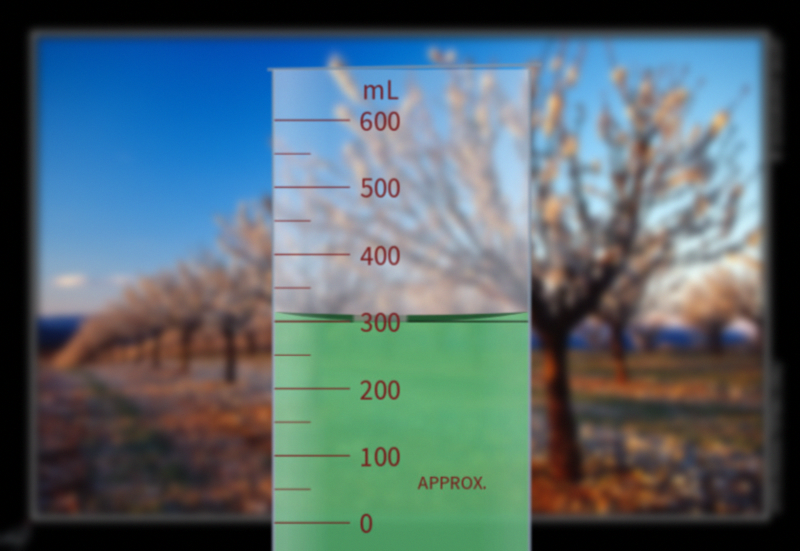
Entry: 300 mL
